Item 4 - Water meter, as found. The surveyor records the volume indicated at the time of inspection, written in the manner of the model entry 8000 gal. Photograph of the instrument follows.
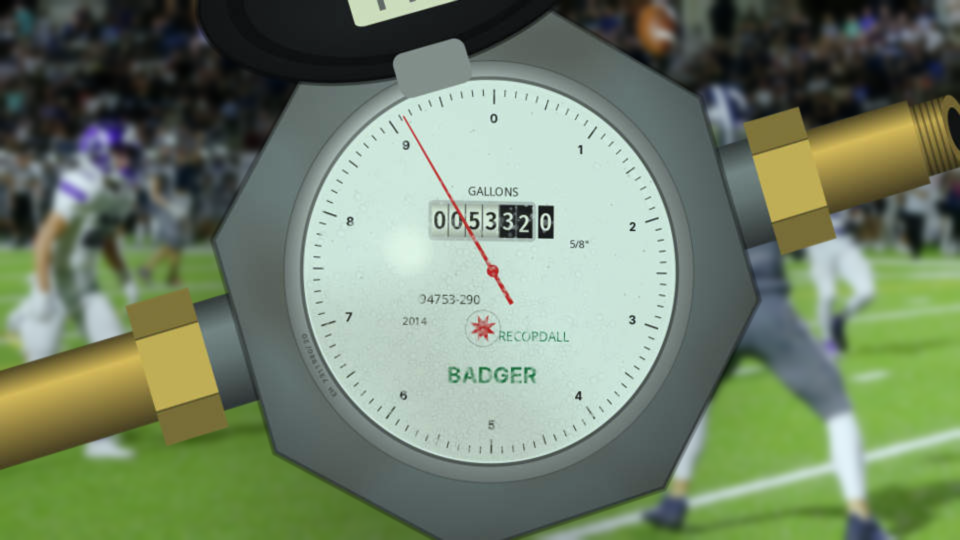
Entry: 53319.1 gal
